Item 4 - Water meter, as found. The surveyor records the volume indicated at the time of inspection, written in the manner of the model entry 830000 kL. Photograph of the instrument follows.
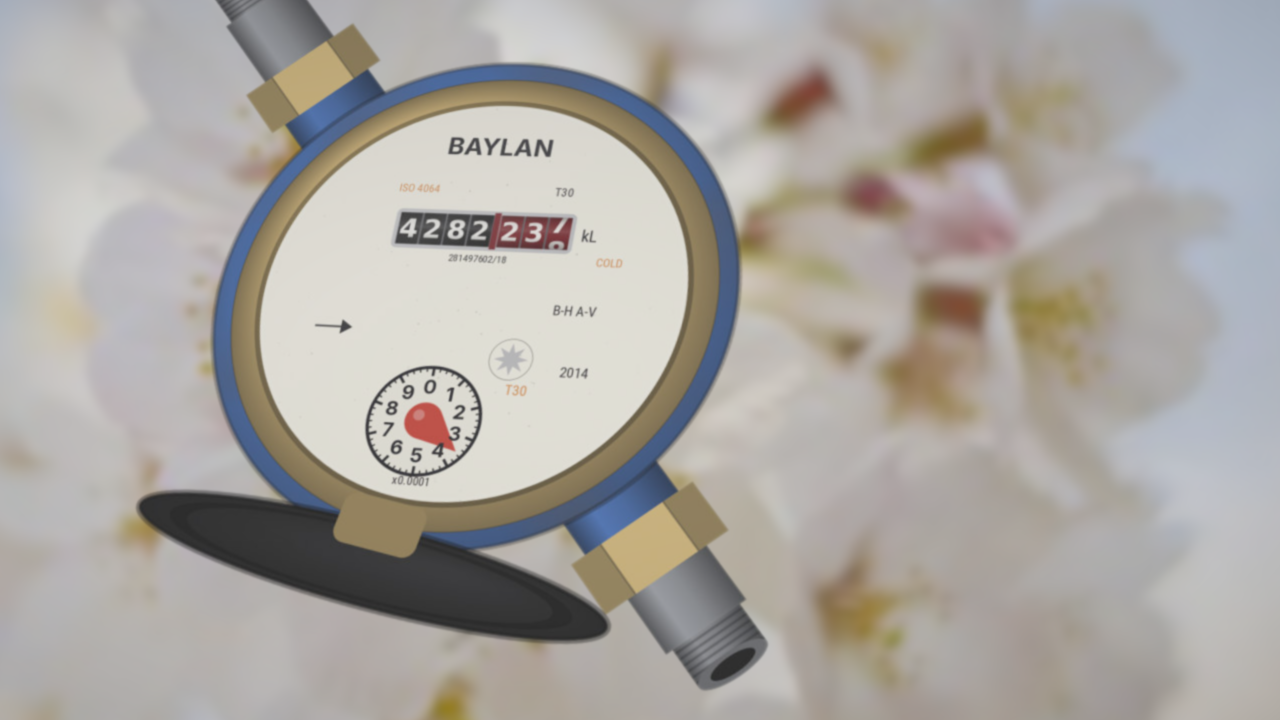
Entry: 4282.2373 kL
